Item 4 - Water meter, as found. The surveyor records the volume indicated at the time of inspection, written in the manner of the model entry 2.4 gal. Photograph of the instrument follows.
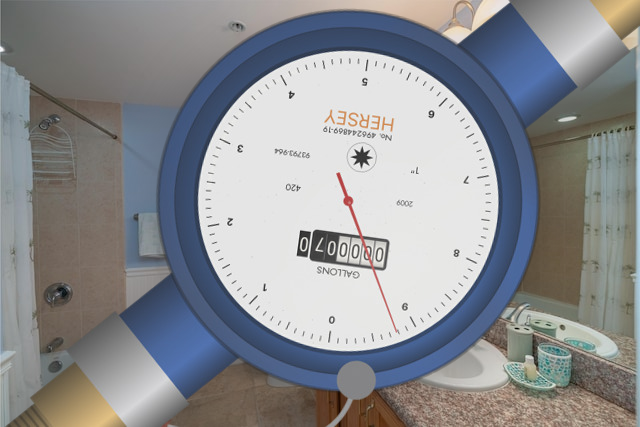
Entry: 69.2 gal
